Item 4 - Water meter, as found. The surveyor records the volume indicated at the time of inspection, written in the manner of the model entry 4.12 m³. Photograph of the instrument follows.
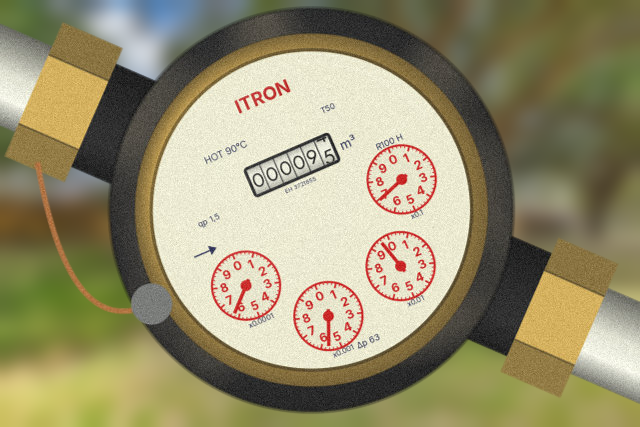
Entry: 94.6956 m³
